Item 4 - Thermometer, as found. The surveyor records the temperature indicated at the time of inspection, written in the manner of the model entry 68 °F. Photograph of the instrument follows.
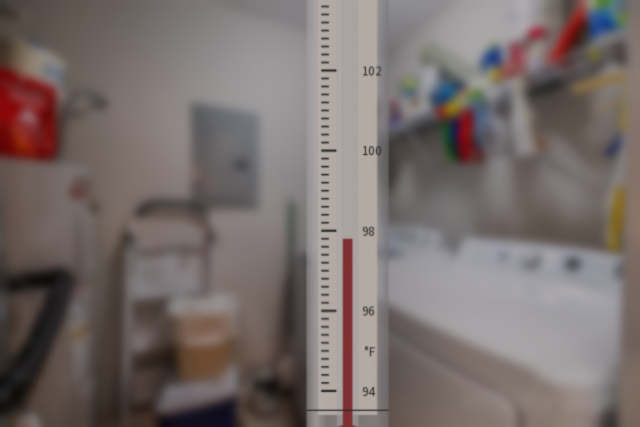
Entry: 97.8 °F
